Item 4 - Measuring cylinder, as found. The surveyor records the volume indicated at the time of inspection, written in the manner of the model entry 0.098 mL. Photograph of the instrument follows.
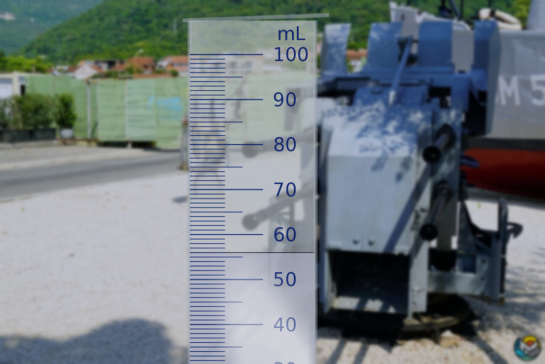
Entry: 56 mL
